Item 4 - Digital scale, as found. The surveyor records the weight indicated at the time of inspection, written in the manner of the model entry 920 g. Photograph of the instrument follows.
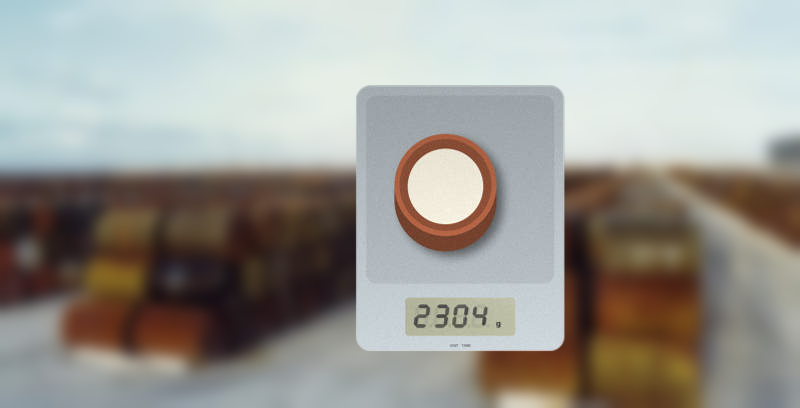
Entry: 2304 g
